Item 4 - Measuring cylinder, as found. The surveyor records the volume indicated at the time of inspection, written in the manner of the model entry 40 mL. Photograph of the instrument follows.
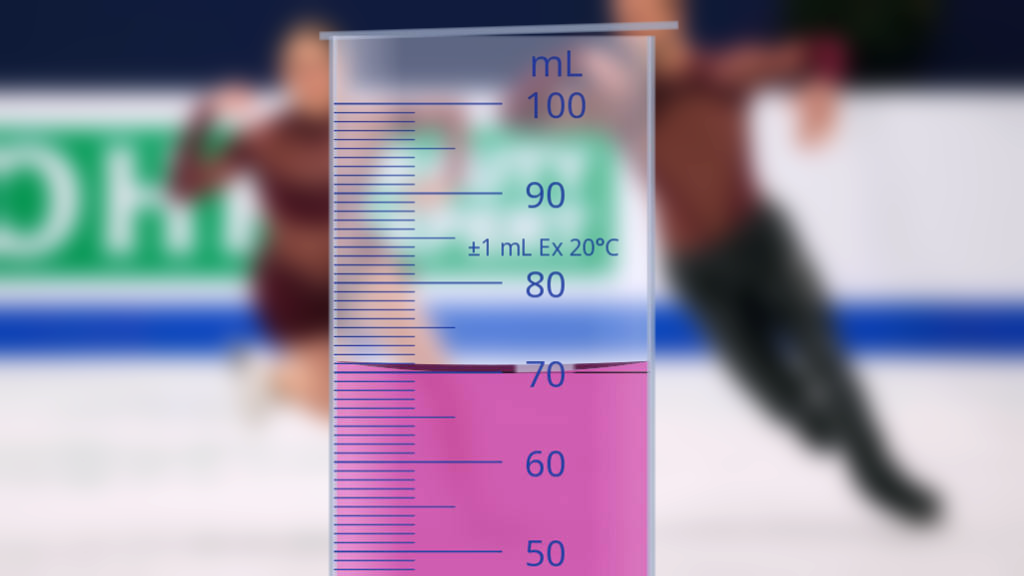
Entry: 70 mL
